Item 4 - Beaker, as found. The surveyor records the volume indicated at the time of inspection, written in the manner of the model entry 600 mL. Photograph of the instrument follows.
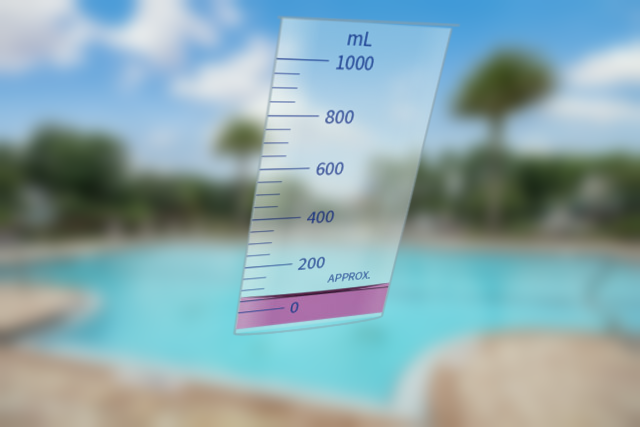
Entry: 50 mL
